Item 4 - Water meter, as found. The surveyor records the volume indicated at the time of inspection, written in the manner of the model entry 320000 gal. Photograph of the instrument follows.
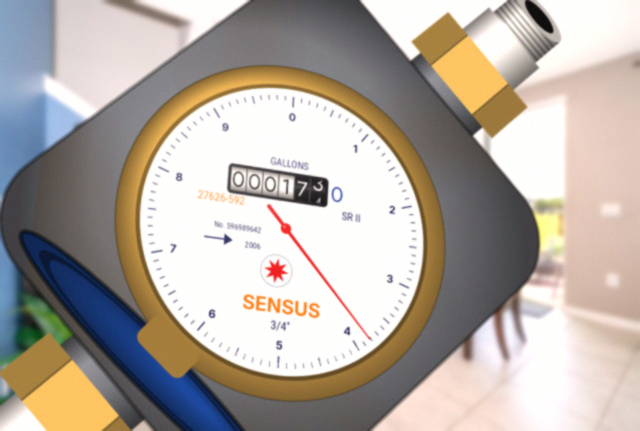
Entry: 1733.8 gal
